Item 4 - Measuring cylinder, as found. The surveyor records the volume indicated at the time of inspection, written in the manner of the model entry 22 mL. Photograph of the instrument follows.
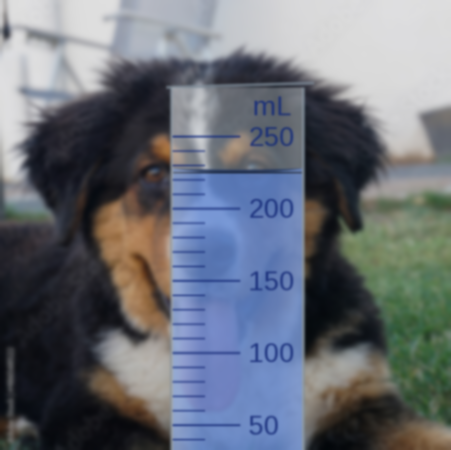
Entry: 225 mL
